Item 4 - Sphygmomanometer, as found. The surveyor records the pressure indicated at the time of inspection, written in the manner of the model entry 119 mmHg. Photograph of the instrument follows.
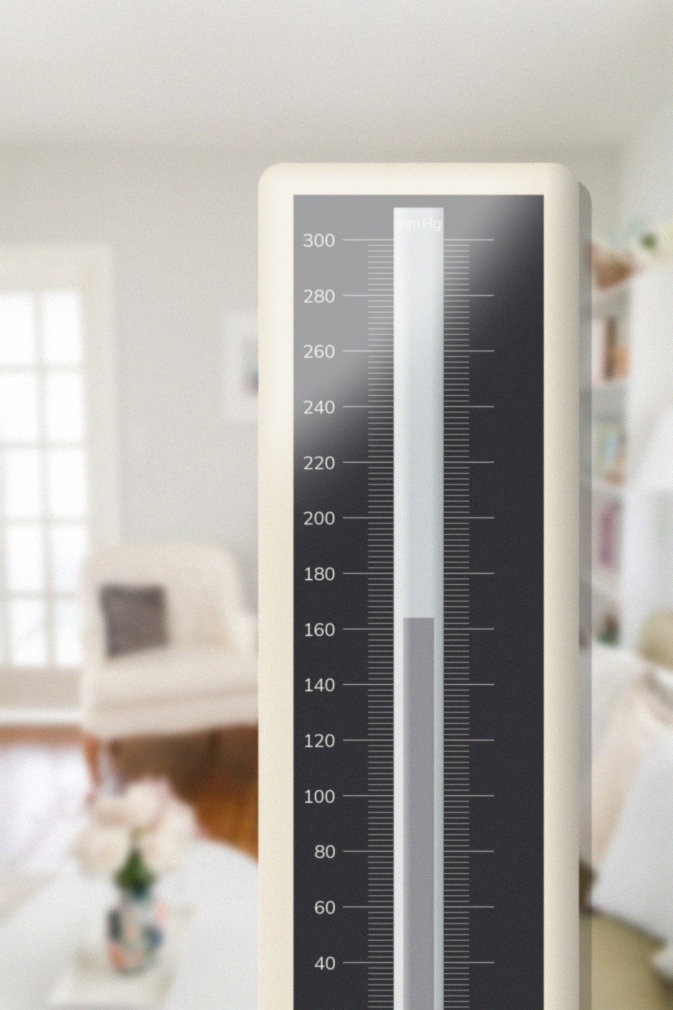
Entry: 164 mmHg
